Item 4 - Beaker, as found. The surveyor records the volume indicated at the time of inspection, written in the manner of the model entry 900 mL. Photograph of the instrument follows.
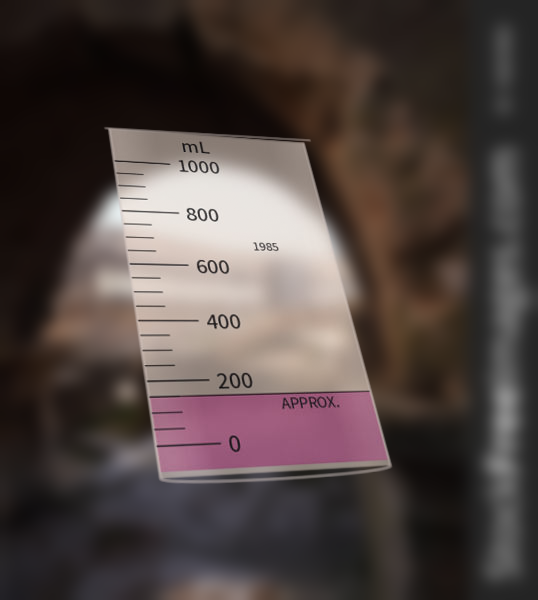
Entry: 150 mL
